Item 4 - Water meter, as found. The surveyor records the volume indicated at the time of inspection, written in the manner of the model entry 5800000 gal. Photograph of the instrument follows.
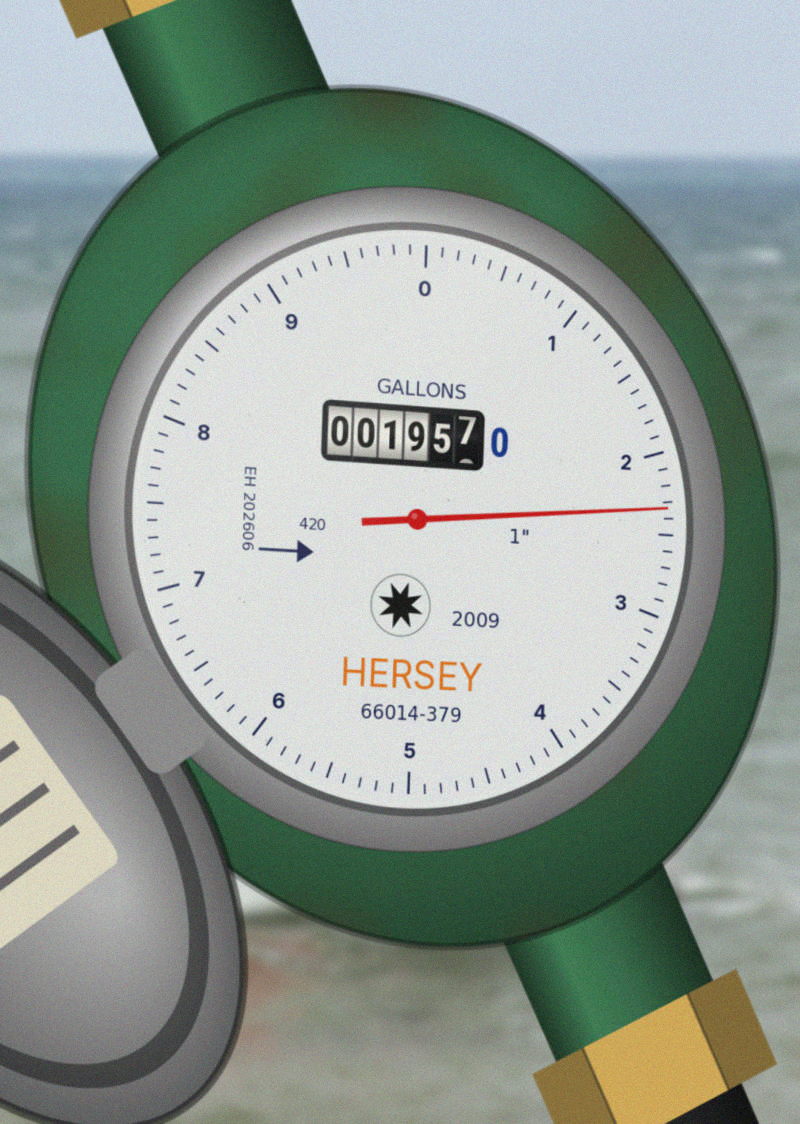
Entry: 19572.3 gal
